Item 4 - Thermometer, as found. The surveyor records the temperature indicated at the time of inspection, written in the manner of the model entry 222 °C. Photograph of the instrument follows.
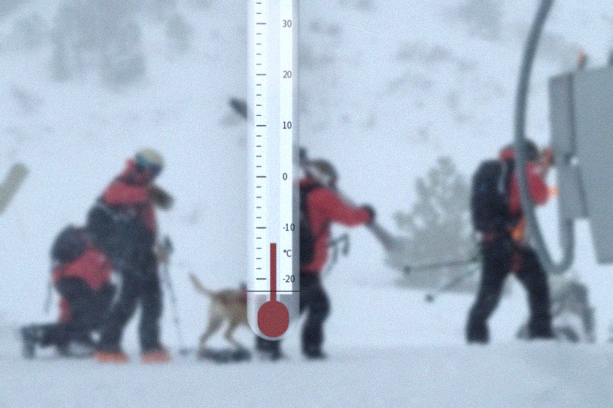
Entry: -13 °C
